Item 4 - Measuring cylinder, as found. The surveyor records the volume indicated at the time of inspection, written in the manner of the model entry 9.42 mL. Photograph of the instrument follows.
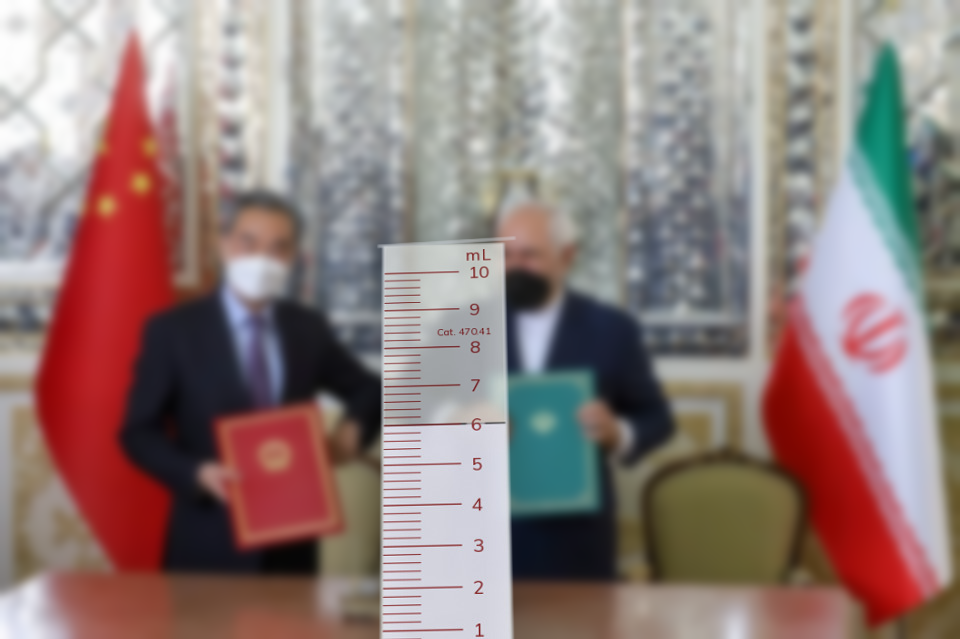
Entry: 6 mL
